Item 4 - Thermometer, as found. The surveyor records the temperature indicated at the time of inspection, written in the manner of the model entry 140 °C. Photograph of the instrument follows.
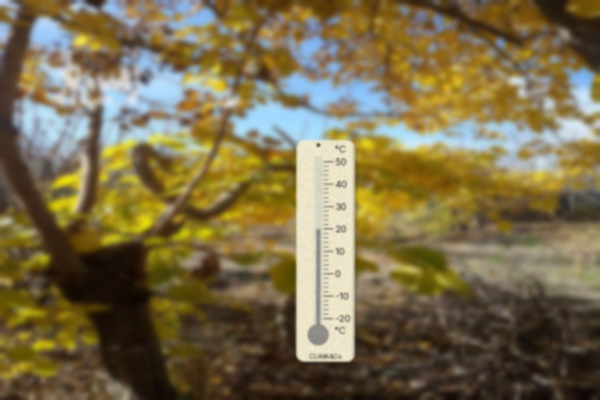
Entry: 20 °C
